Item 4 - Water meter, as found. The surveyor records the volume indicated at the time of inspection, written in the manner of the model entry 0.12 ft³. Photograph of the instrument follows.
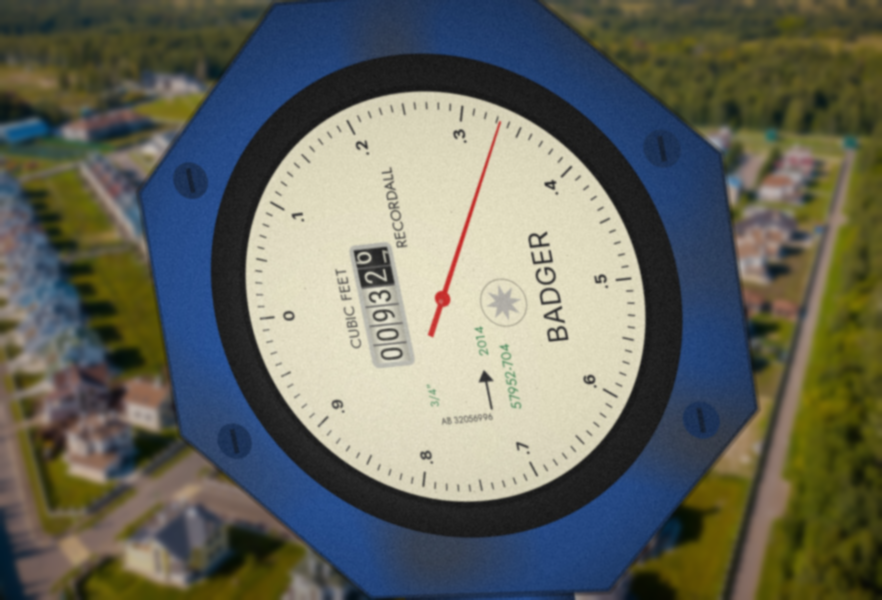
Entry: 9326.33 ft³
